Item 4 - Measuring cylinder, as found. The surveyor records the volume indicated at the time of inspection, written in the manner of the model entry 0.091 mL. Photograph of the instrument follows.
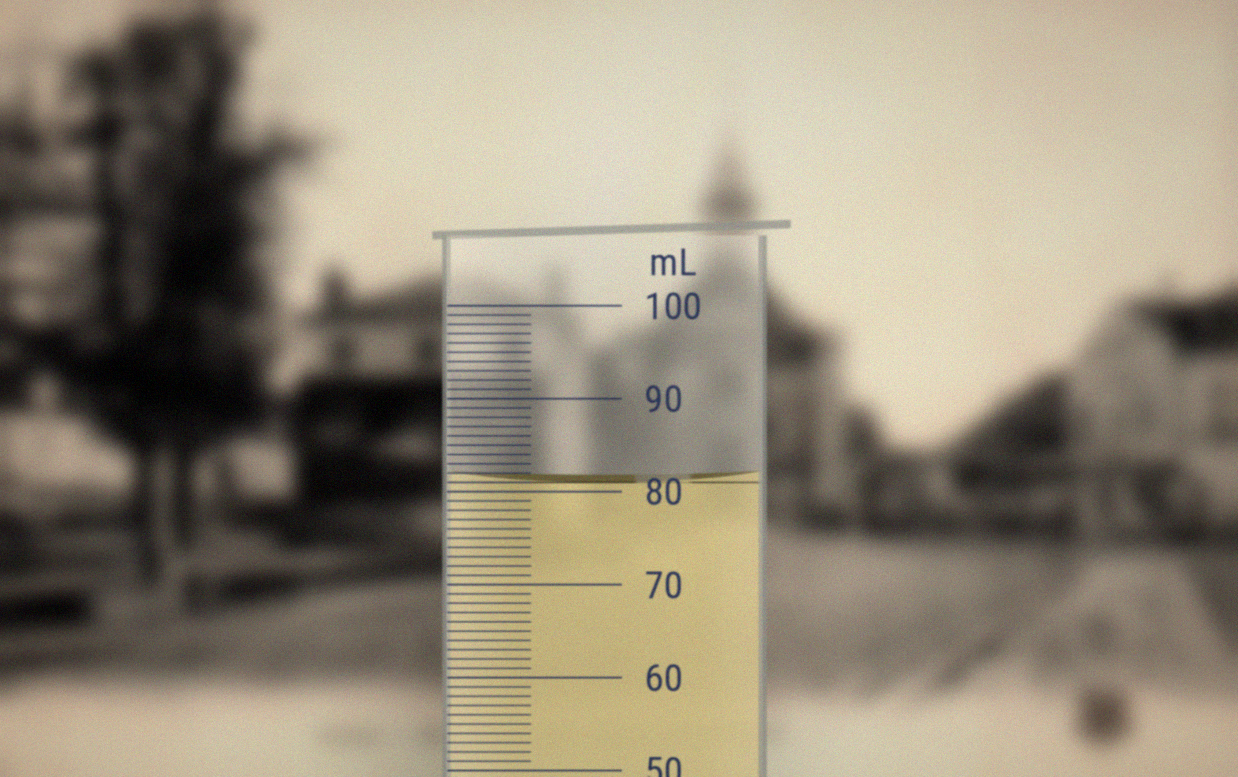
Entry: 81 mL
